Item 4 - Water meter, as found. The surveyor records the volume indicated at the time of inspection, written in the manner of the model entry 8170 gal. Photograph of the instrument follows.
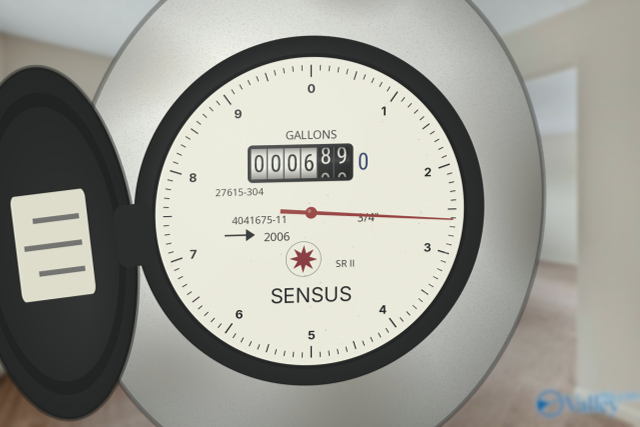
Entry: 6892.6 gal
